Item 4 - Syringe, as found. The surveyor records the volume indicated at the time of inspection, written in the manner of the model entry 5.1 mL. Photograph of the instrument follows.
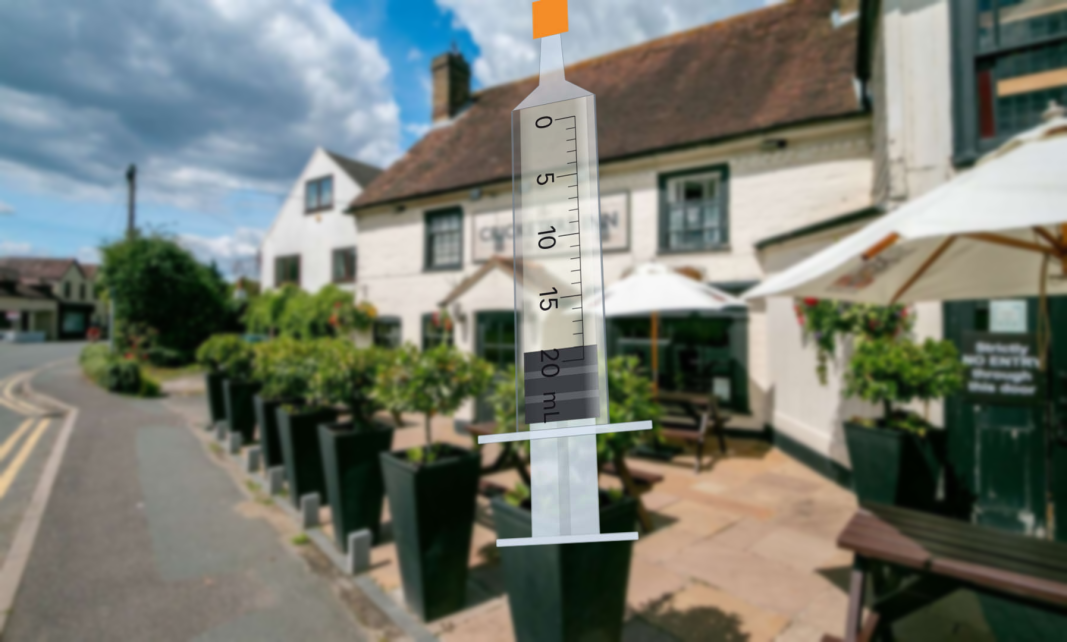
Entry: 19 mL
